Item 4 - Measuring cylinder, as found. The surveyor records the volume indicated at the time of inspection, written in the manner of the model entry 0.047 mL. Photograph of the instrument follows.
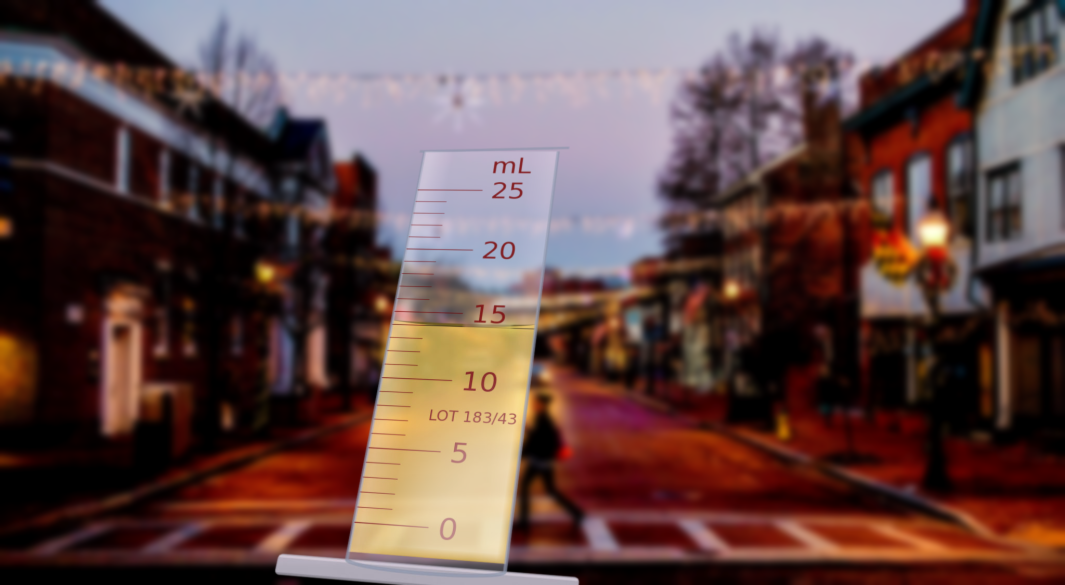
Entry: 14 mL
